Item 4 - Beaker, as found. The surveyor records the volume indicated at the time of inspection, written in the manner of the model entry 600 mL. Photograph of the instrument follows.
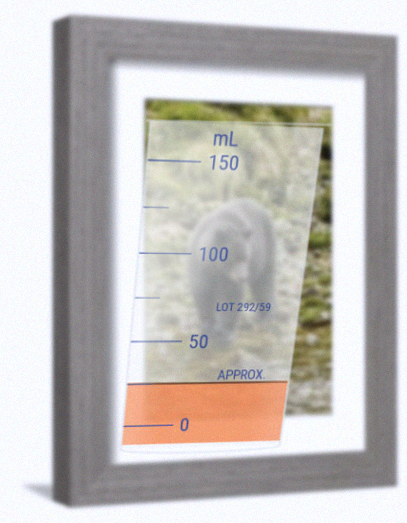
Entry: 25 mL
